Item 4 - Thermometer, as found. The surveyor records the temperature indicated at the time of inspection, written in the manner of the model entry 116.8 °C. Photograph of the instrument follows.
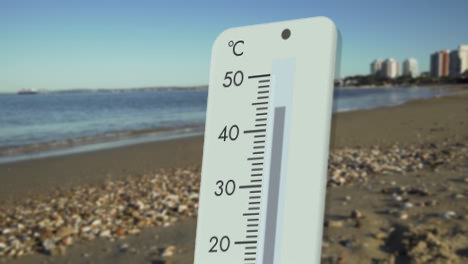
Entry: 44 °C
